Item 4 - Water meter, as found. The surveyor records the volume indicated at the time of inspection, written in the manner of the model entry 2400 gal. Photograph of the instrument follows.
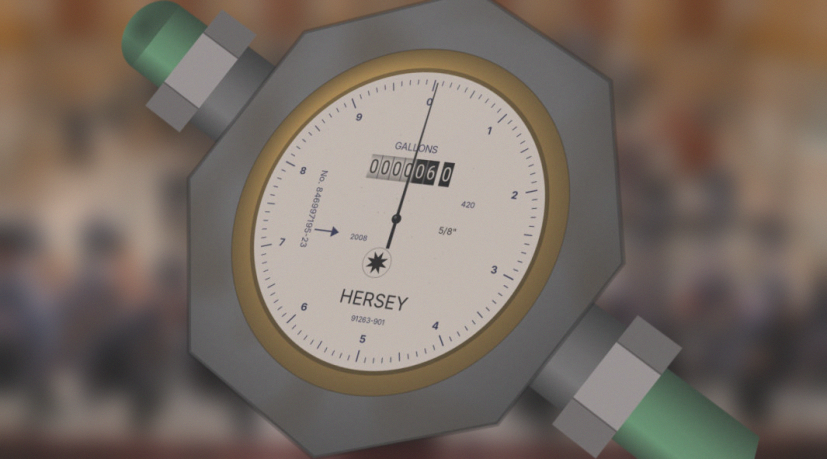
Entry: 60.0 gal
